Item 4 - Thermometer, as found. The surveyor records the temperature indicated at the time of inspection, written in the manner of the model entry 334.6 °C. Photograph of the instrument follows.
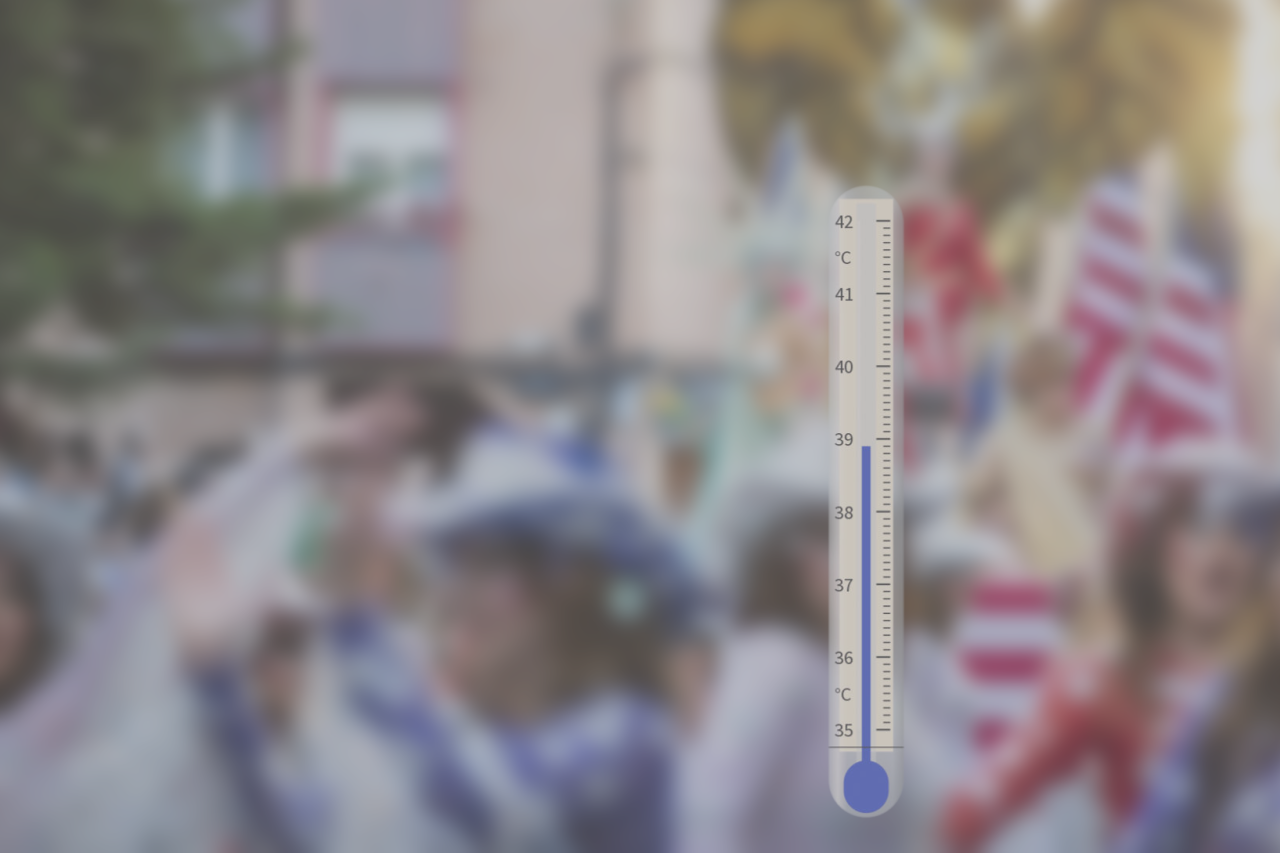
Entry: 38.9 °C
